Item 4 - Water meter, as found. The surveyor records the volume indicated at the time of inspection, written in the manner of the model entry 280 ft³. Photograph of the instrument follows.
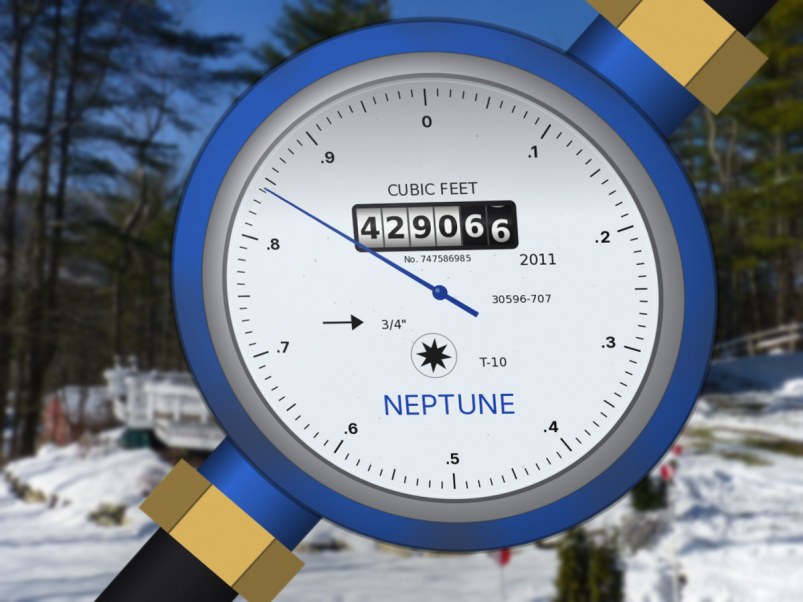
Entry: 429065.84 ft³
